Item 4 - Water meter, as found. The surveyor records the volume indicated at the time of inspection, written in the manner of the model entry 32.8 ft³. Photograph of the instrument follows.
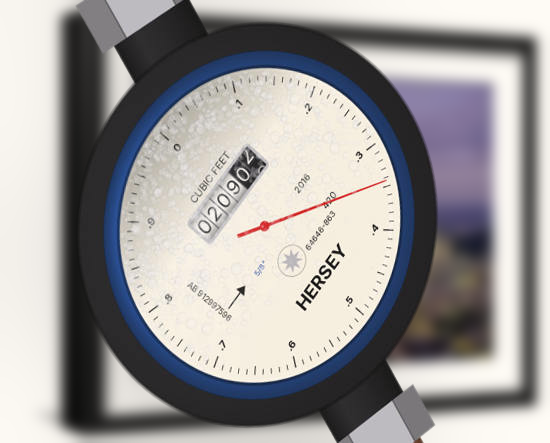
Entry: 20902.34 ft³
